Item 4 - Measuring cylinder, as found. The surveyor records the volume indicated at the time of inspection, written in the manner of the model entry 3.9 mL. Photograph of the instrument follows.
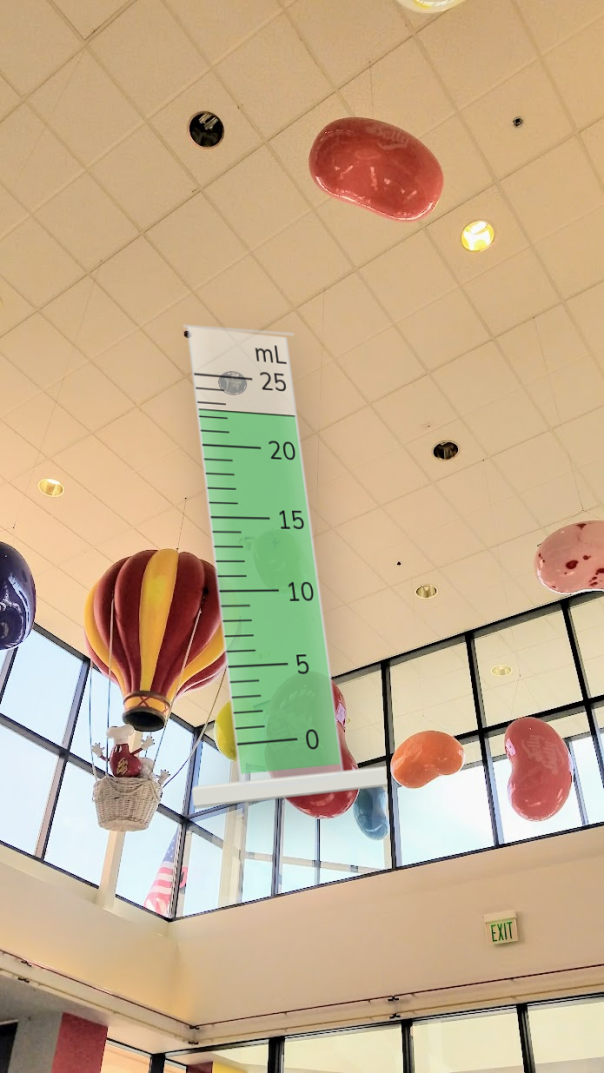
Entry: 22.5 mL
